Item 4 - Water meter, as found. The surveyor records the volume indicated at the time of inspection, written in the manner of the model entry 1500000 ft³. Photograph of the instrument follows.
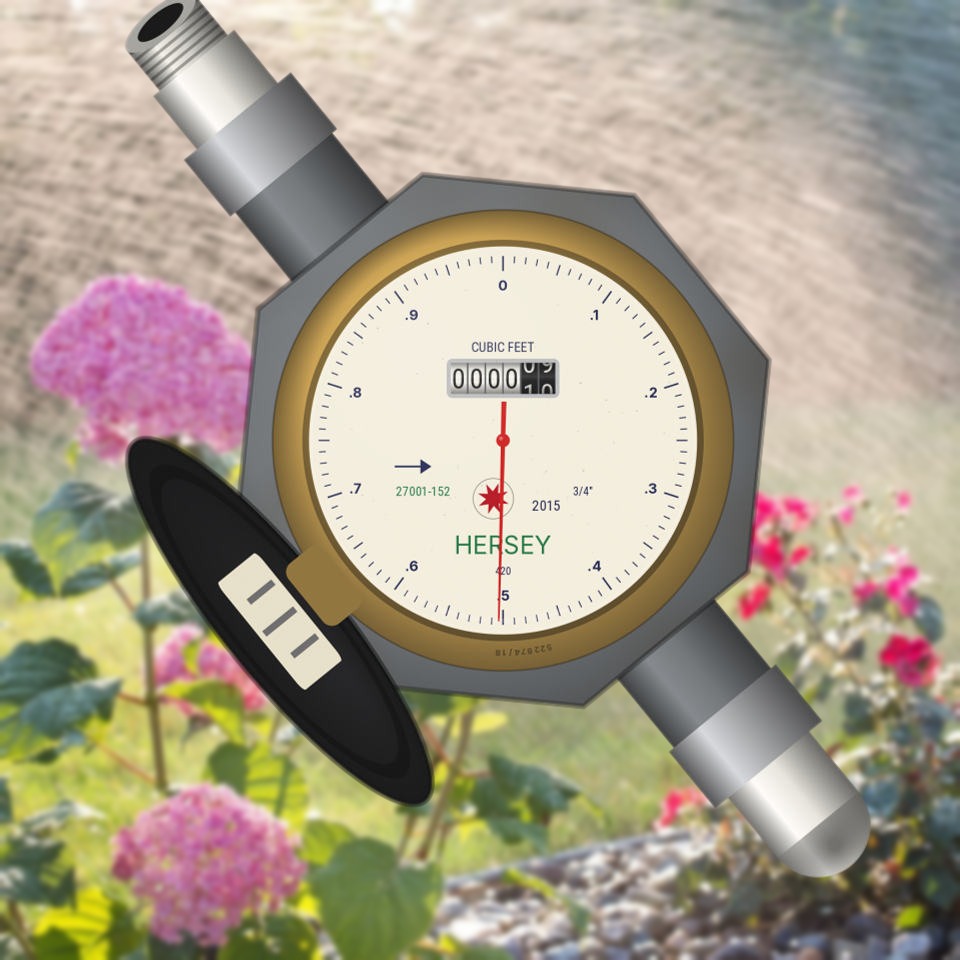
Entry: 9.50 ft³
